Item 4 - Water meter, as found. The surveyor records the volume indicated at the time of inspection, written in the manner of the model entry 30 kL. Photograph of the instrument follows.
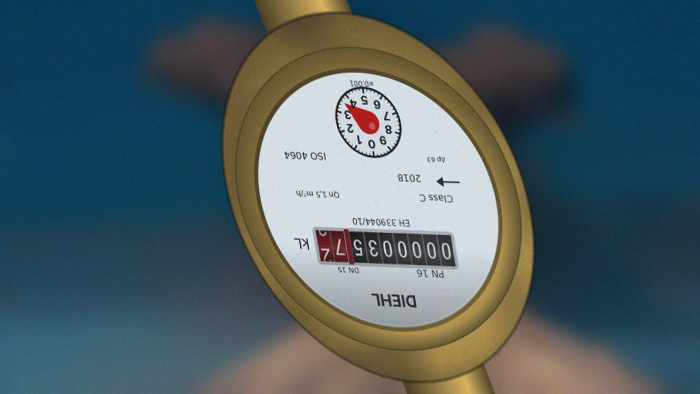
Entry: 35.723 kL
